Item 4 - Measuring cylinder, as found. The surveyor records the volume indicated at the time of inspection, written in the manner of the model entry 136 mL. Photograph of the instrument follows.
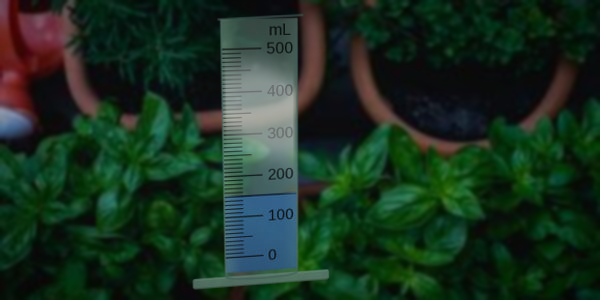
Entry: 150 mL
